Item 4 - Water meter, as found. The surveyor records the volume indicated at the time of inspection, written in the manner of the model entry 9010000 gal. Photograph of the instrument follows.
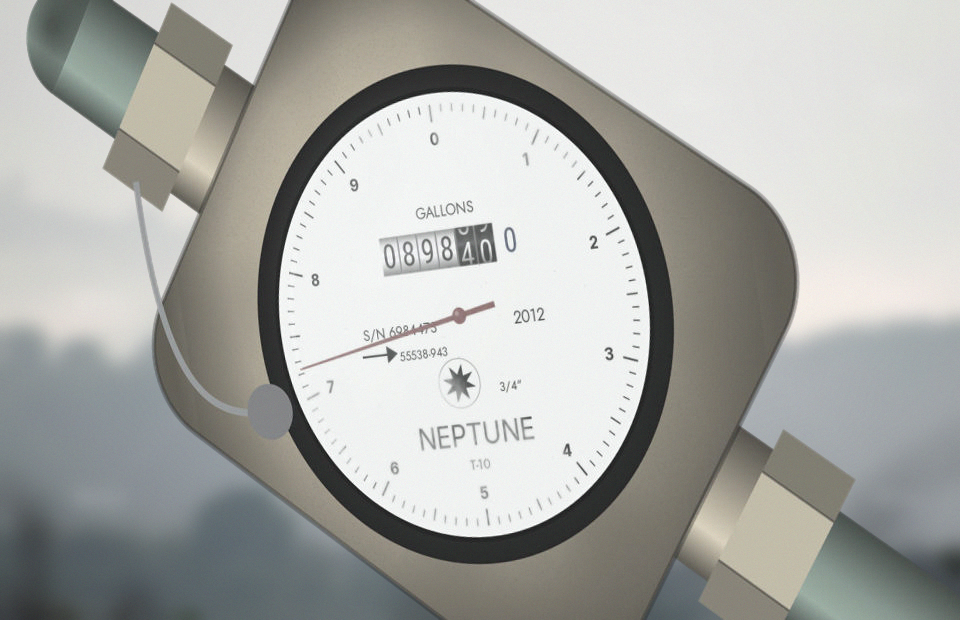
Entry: 898397.2 gal
